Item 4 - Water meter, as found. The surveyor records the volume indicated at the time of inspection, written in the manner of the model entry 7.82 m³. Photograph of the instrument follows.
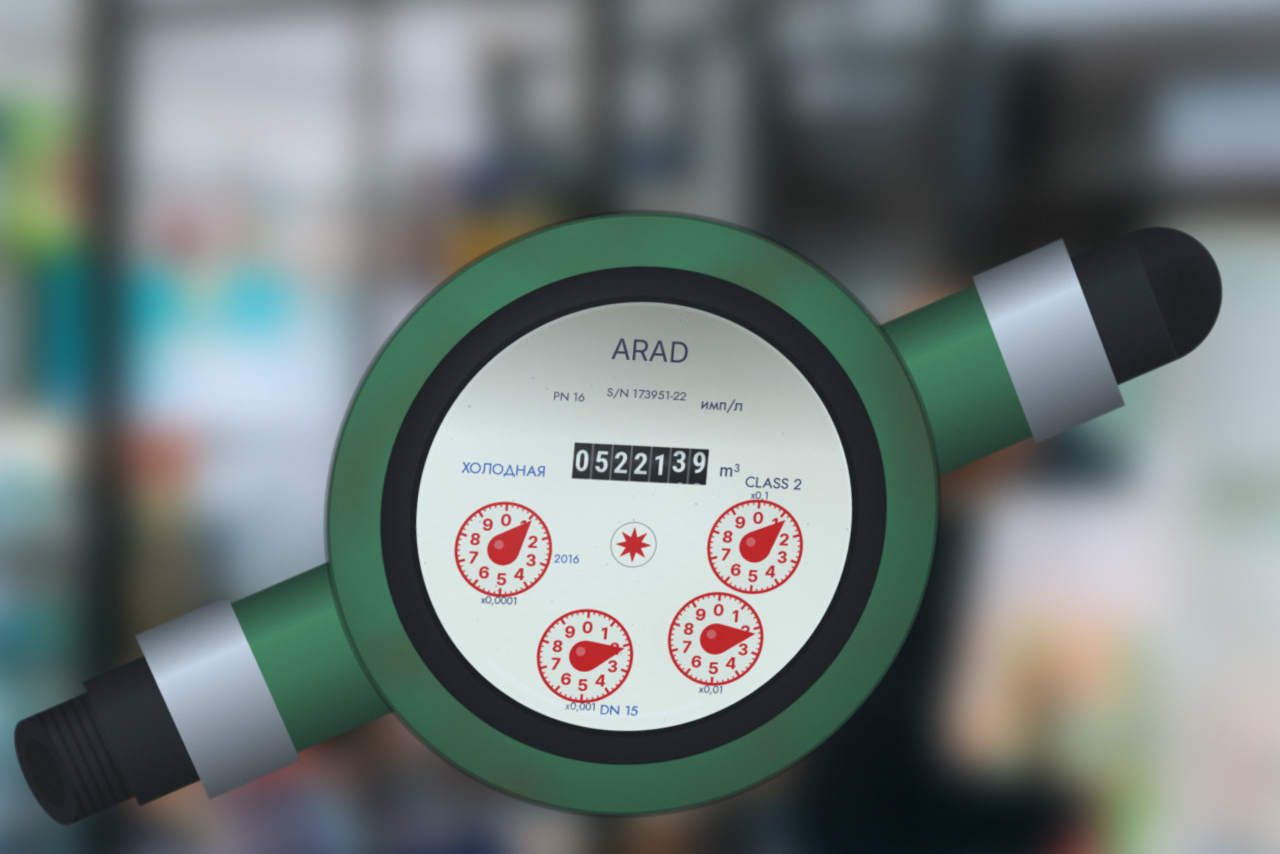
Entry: 522139.1221 m³
